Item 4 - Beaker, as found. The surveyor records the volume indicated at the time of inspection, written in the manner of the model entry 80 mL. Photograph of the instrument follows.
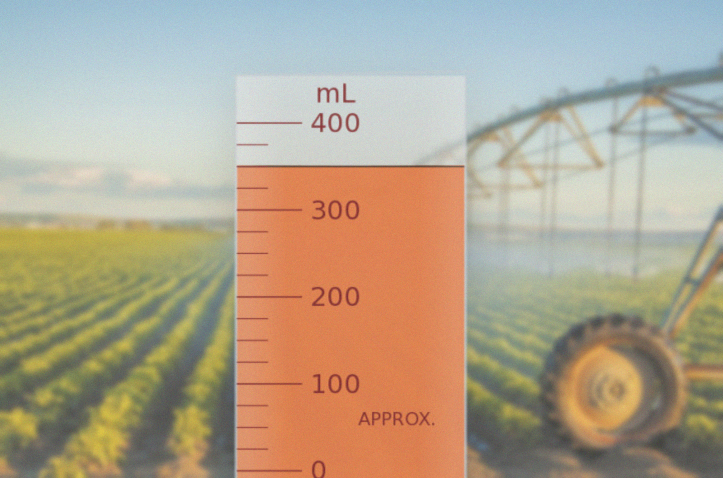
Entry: 350 mL
